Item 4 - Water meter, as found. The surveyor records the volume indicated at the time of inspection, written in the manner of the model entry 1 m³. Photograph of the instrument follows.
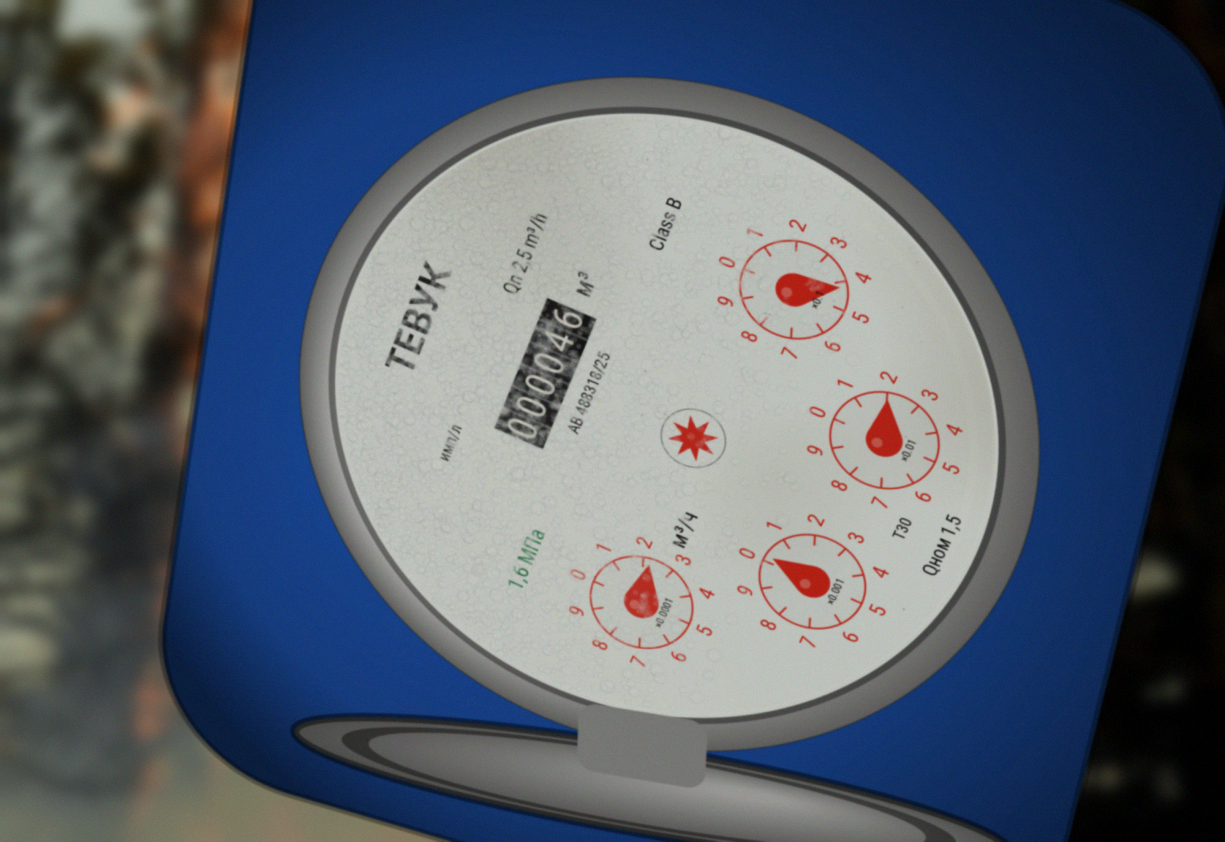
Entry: 46.4202 m³
